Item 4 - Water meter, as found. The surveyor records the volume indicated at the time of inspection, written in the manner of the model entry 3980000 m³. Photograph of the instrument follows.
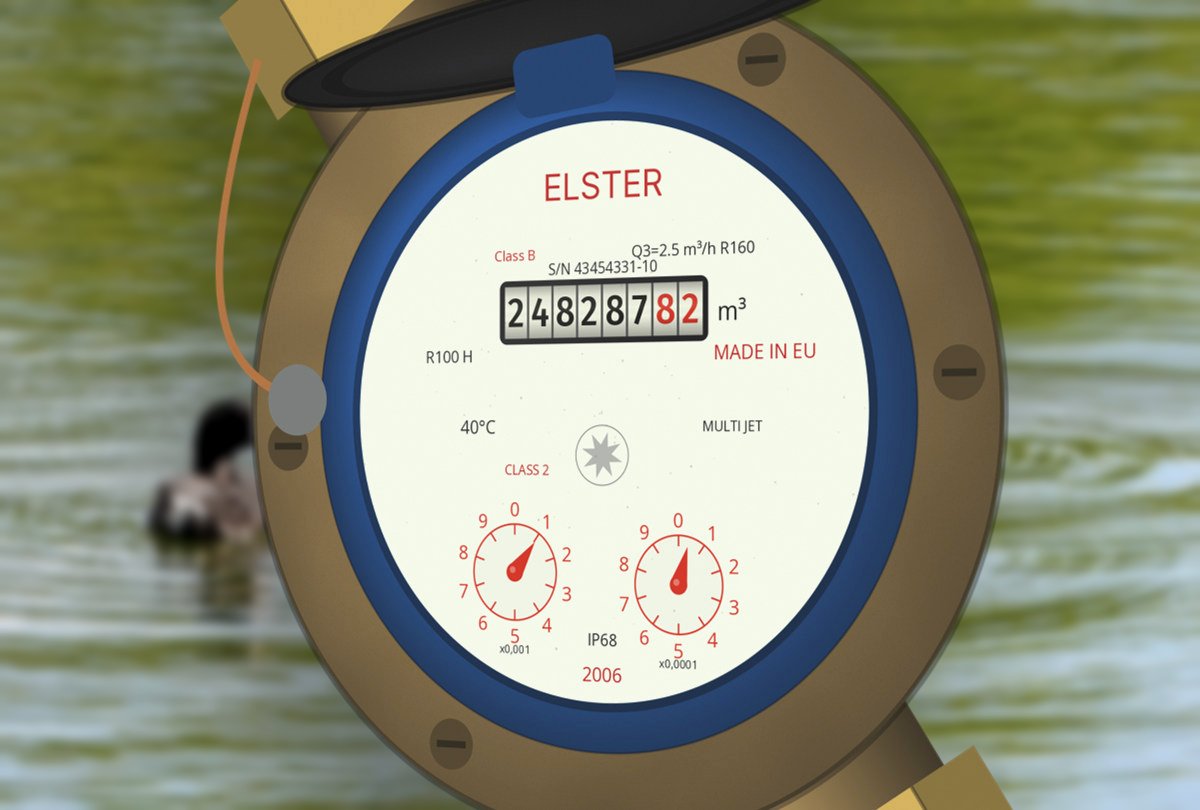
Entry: 248287.8210 m³
